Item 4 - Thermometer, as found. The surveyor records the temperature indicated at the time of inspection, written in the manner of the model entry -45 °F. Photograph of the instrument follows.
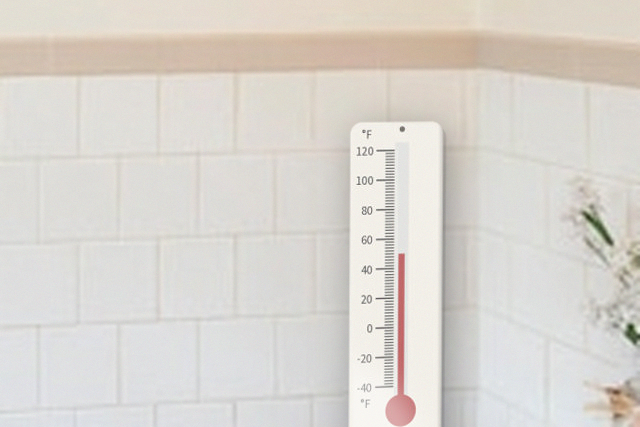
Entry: 50 °F
